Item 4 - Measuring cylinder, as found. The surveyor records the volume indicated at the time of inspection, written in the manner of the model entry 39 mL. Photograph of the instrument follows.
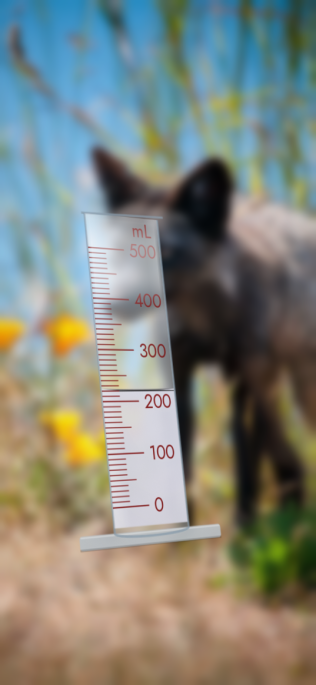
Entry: 220 mL
